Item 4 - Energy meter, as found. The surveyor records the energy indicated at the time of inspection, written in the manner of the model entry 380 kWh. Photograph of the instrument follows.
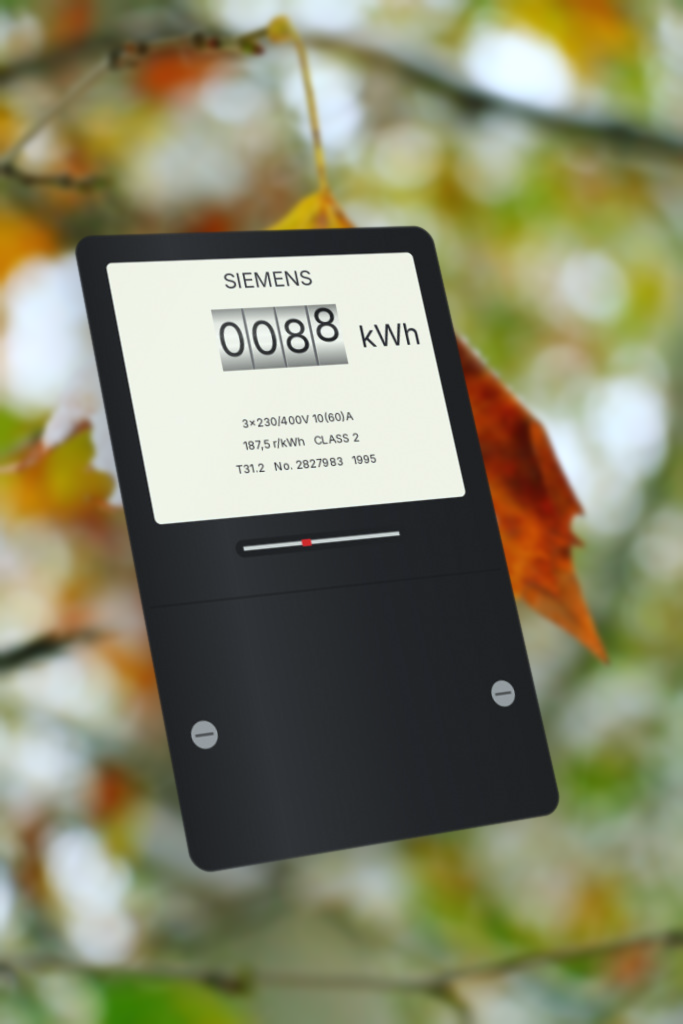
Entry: 88 kWh
